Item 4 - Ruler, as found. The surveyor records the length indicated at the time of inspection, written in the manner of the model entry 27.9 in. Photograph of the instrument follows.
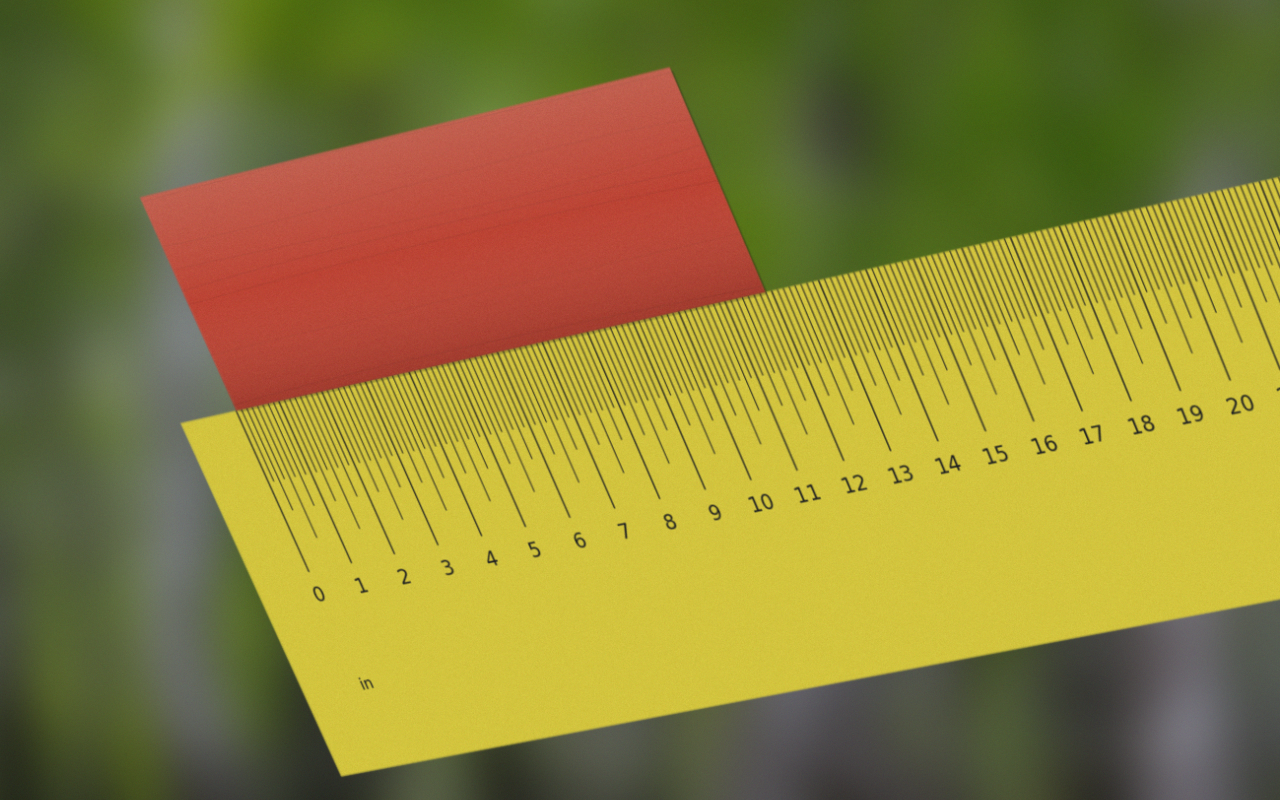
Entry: 11.875 in
